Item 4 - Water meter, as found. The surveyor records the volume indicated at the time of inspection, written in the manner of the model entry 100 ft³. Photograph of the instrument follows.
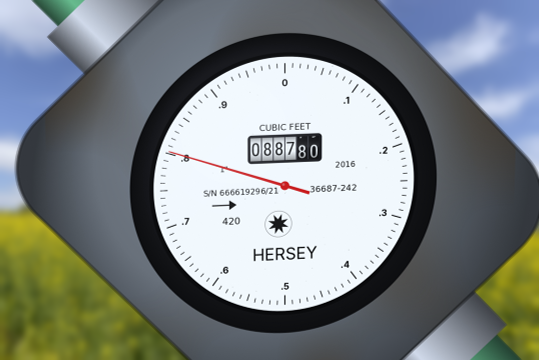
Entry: 88779.80 ft³
